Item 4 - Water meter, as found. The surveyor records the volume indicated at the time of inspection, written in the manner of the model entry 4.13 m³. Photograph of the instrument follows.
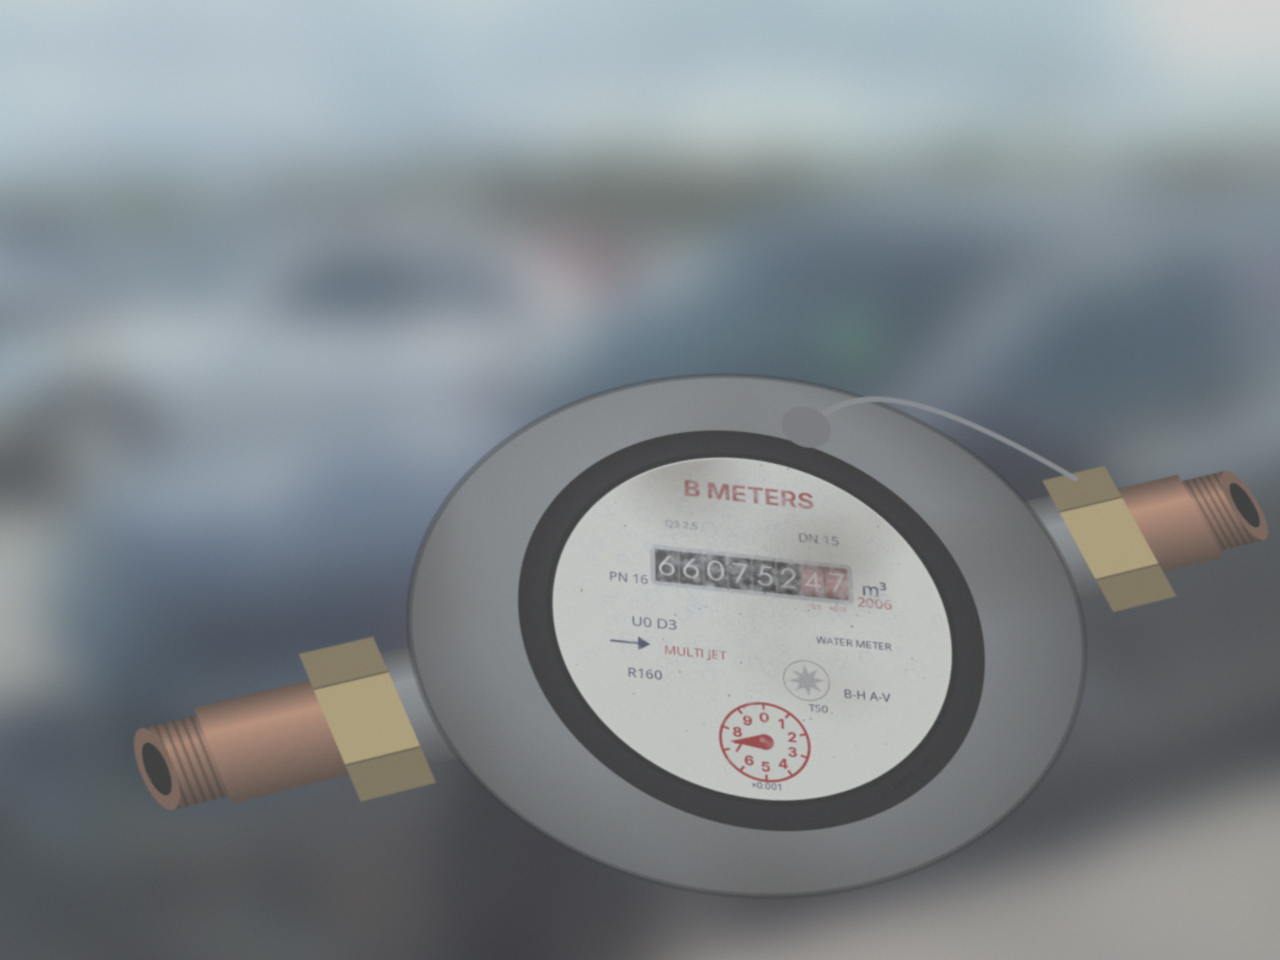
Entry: 660752.477 m³
